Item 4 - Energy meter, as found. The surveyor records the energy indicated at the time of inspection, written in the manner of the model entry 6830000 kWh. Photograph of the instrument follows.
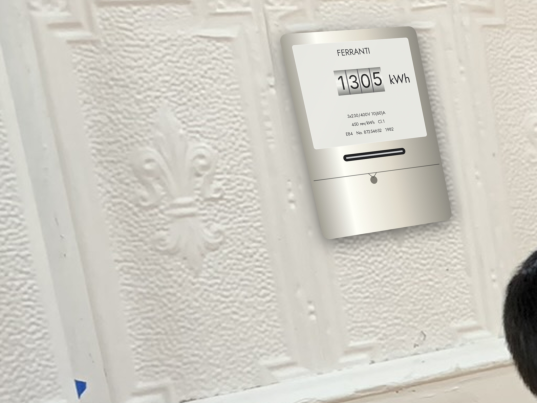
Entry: 1305 kWh
